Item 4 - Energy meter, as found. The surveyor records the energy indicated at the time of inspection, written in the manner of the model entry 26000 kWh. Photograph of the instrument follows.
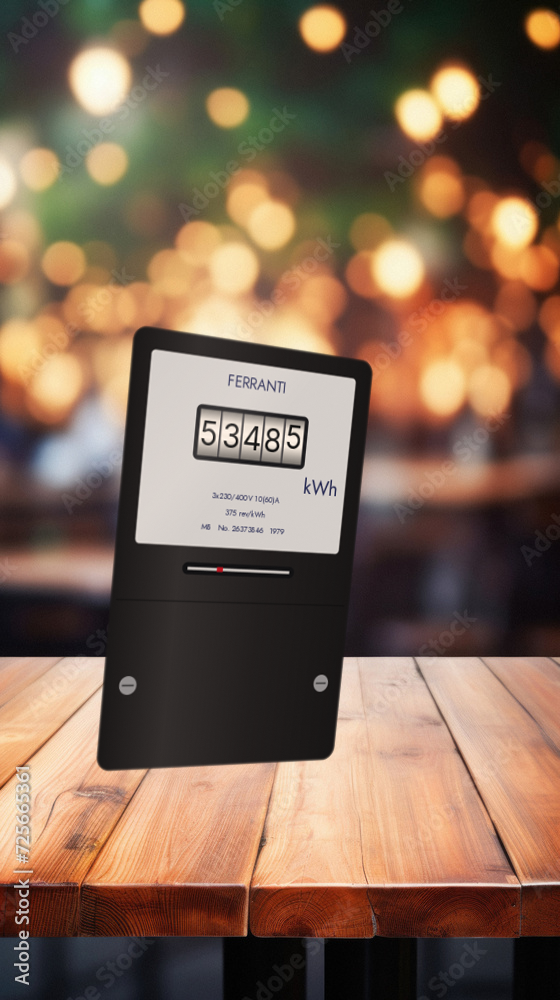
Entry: 53485 kWh
